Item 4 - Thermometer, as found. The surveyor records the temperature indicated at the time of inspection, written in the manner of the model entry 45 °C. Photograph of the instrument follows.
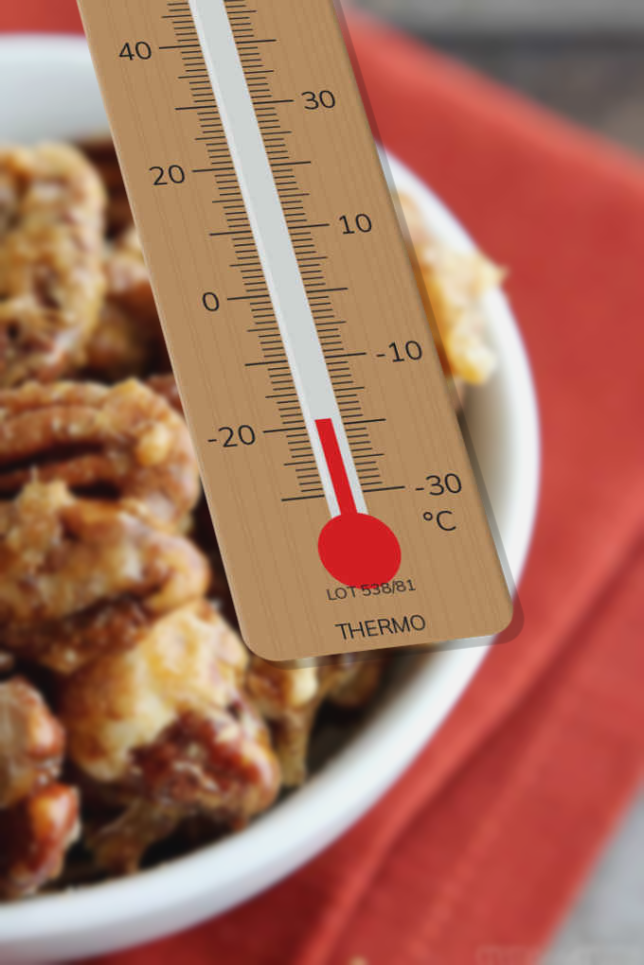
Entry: -19 °C
